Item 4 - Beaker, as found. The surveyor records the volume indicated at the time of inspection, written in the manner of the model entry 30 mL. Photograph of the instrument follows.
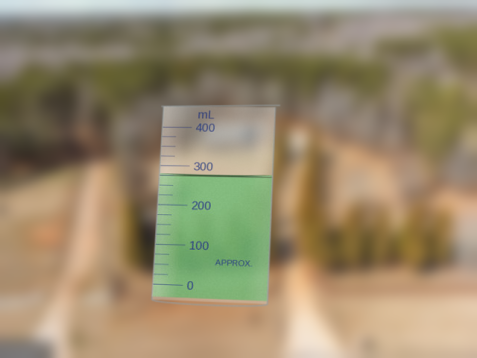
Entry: 275 mL
